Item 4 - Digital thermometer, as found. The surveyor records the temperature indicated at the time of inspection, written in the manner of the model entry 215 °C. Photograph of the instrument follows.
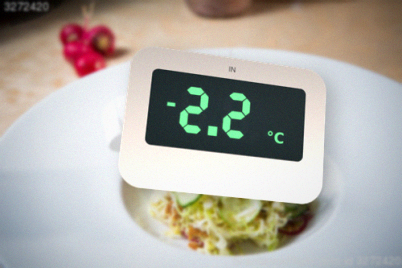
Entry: -2.2 °C
